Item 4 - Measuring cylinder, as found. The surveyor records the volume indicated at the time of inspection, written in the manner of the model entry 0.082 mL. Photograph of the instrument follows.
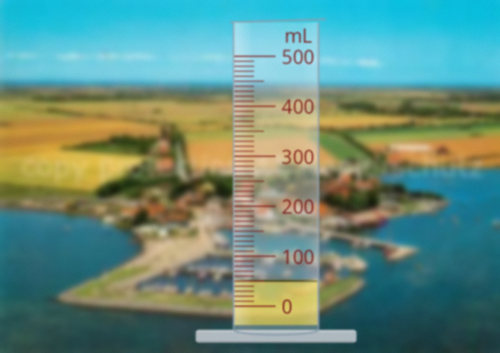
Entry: 50 mL
